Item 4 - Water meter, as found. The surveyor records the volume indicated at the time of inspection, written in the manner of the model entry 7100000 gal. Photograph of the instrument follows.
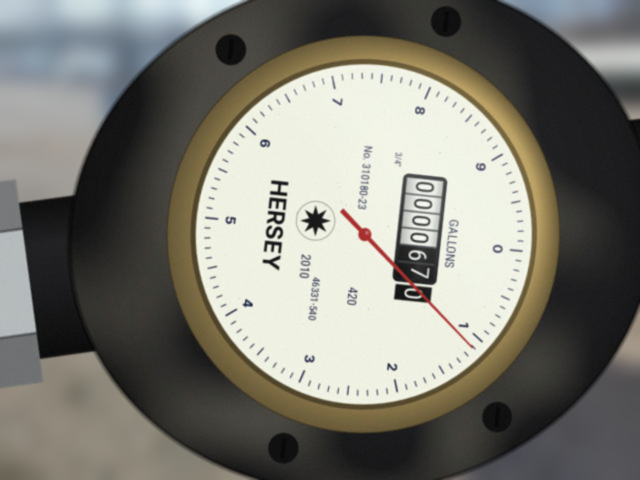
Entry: 671.1 gal
